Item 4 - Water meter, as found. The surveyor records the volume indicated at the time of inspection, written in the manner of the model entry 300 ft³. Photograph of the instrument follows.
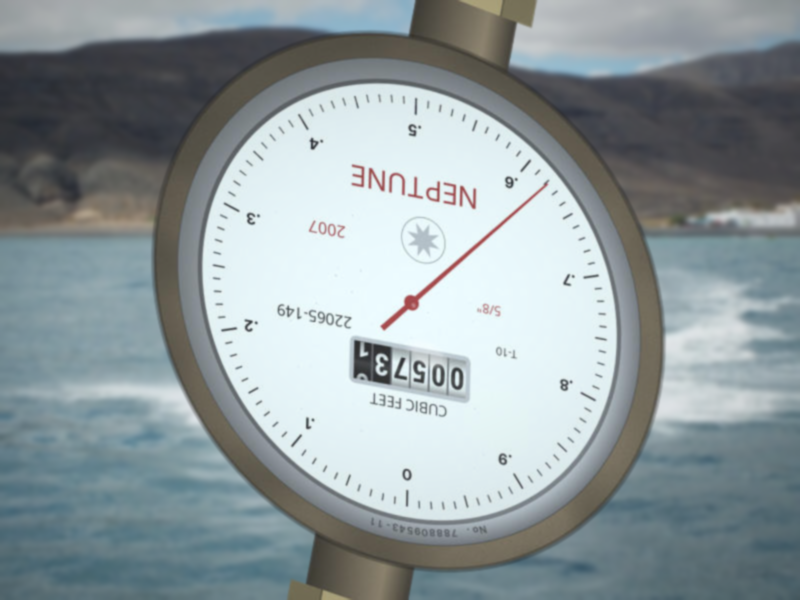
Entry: 5730.62 ft³
